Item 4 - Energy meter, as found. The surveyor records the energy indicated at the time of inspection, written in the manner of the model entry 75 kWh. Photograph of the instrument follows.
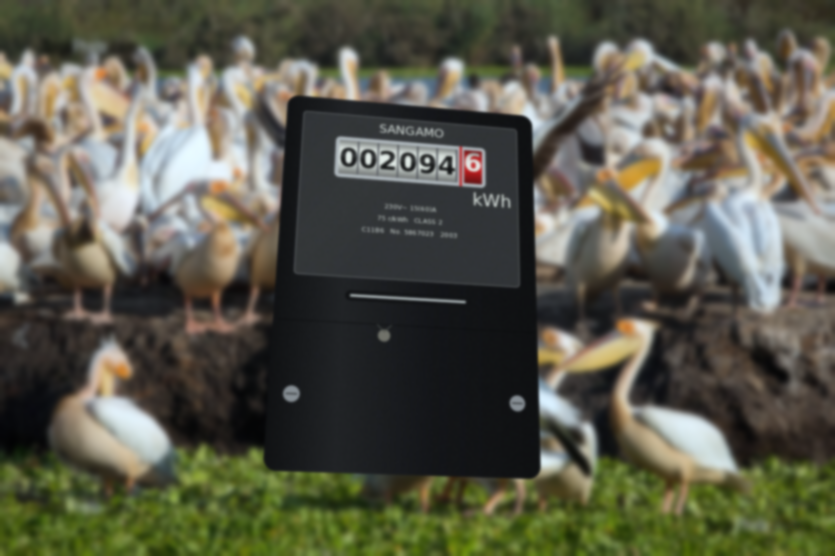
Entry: 2094.6 kWh
